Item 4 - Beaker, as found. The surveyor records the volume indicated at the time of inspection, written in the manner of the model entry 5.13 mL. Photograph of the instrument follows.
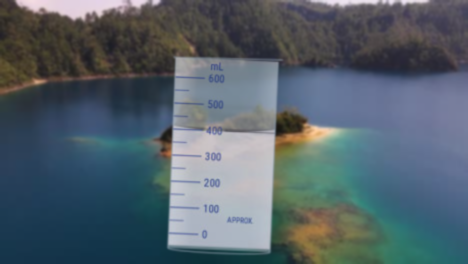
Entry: 400 mL
